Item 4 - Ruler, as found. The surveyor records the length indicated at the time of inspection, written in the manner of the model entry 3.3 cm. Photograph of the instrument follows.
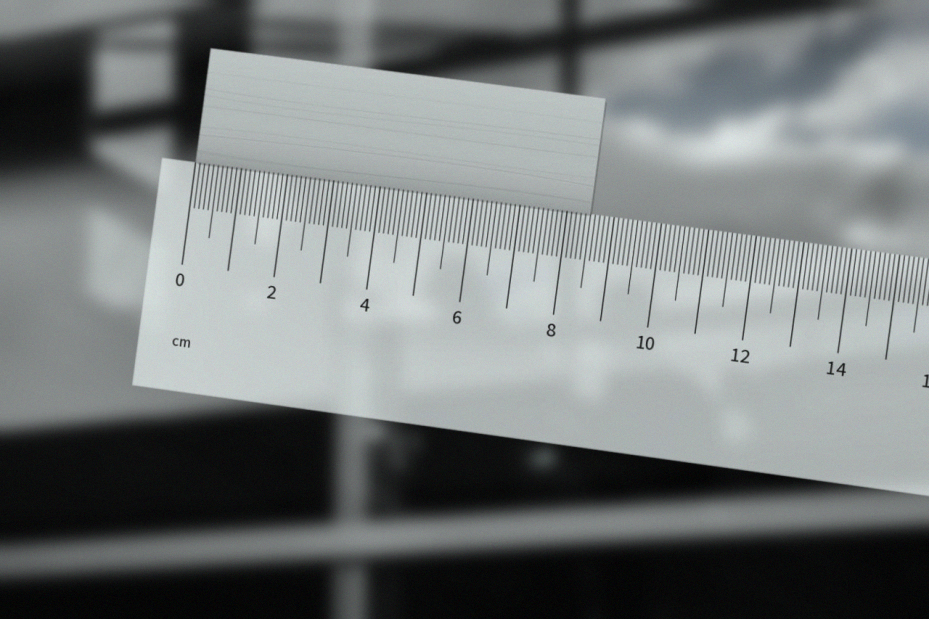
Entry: 8.5 cm
